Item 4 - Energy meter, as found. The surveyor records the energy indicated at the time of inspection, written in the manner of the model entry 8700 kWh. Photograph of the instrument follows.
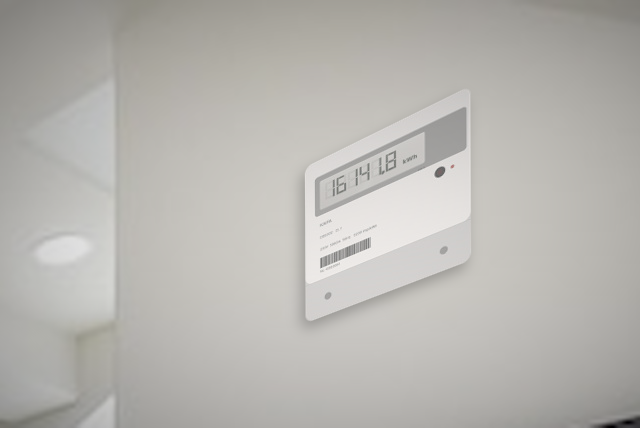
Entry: 16141.8 kWh
